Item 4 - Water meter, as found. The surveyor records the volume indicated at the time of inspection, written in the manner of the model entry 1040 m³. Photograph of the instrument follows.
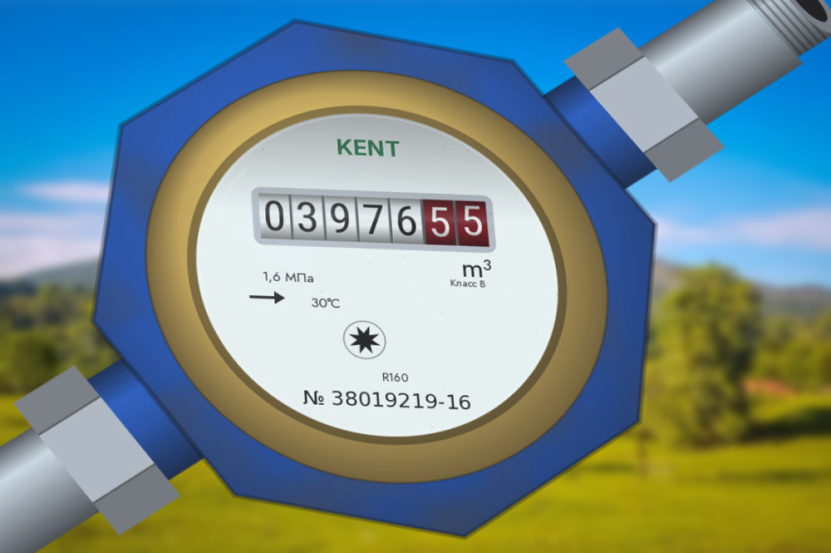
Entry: 3976.55 m³
